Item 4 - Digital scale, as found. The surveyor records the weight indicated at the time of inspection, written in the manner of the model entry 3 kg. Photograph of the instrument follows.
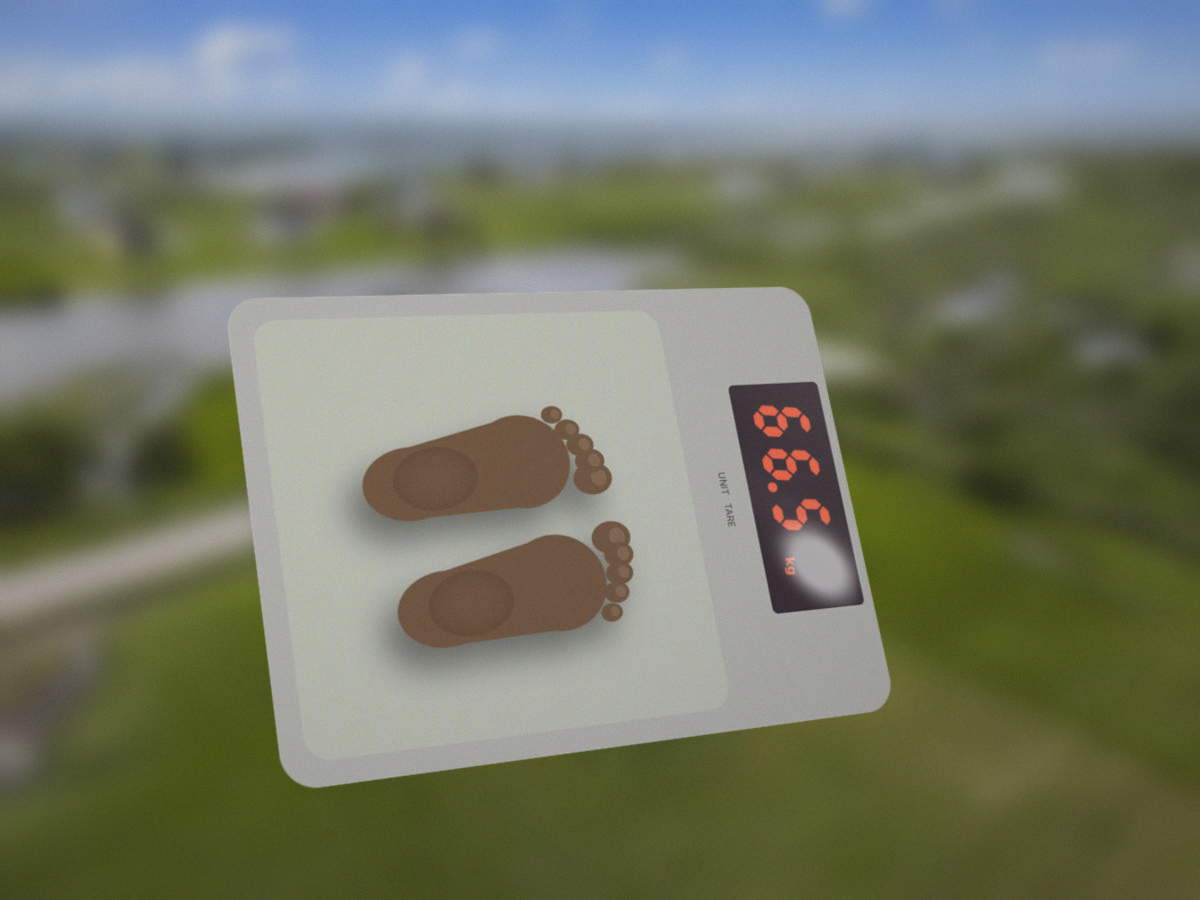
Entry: 66.5 kg
